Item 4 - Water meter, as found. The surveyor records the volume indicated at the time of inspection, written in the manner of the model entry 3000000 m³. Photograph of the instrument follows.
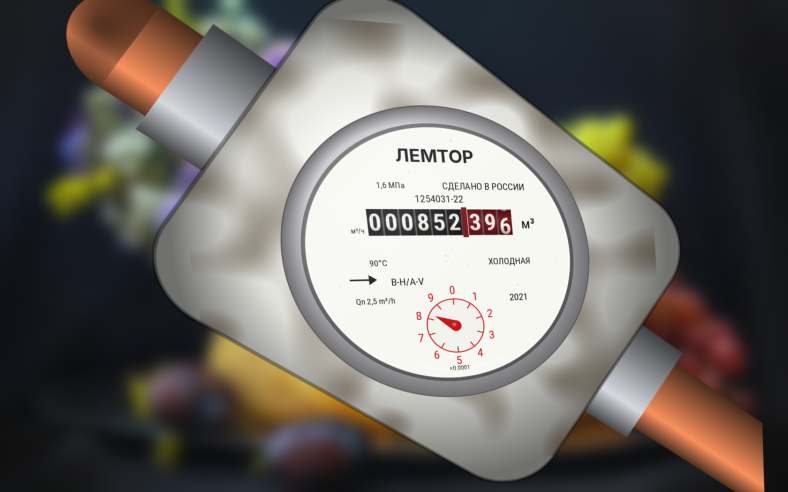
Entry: 852.3958 m³
